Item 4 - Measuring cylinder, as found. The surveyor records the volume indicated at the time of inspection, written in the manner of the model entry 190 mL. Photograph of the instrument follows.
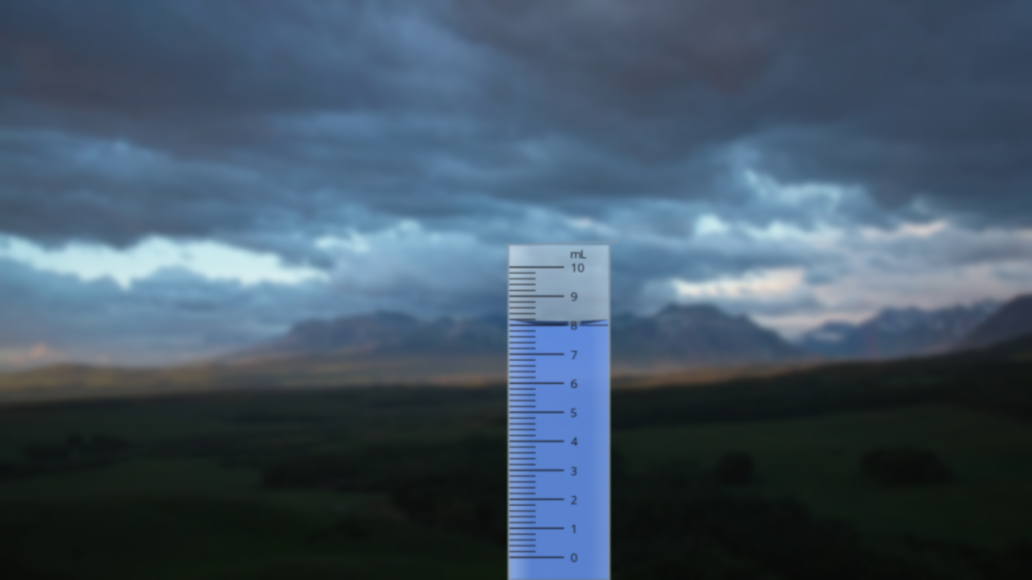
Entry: 8 mL
